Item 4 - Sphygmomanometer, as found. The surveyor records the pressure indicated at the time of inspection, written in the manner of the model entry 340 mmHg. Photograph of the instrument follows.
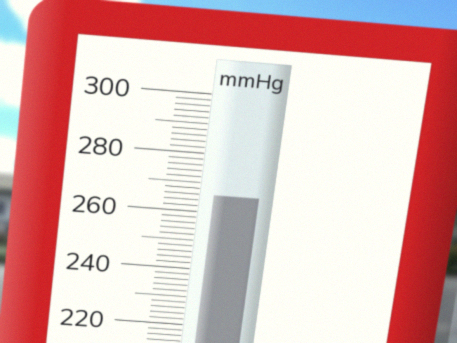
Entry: 266 mmHg
